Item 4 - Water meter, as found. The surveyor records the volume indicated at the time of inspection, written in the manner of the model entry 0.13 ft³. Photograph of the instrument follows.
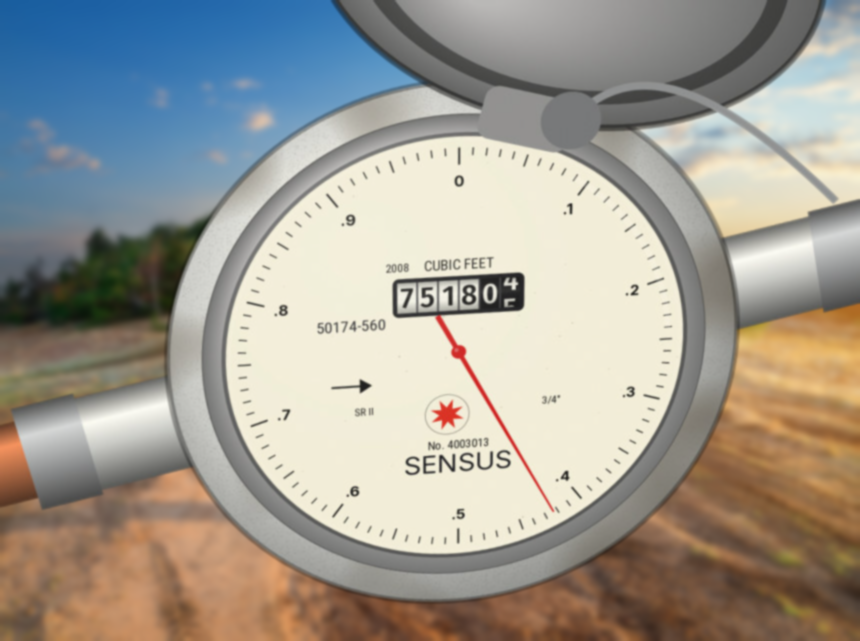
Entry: 751804.42 ft³
